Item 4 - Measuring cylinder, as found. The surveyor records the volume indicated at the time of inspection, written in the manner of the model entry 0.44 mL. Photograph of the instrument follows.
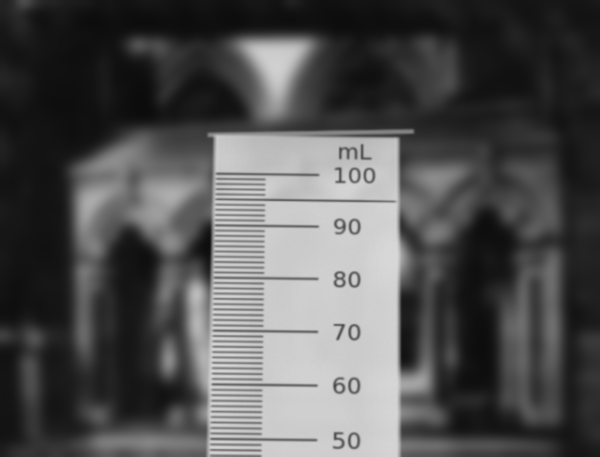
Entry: 95 mL
